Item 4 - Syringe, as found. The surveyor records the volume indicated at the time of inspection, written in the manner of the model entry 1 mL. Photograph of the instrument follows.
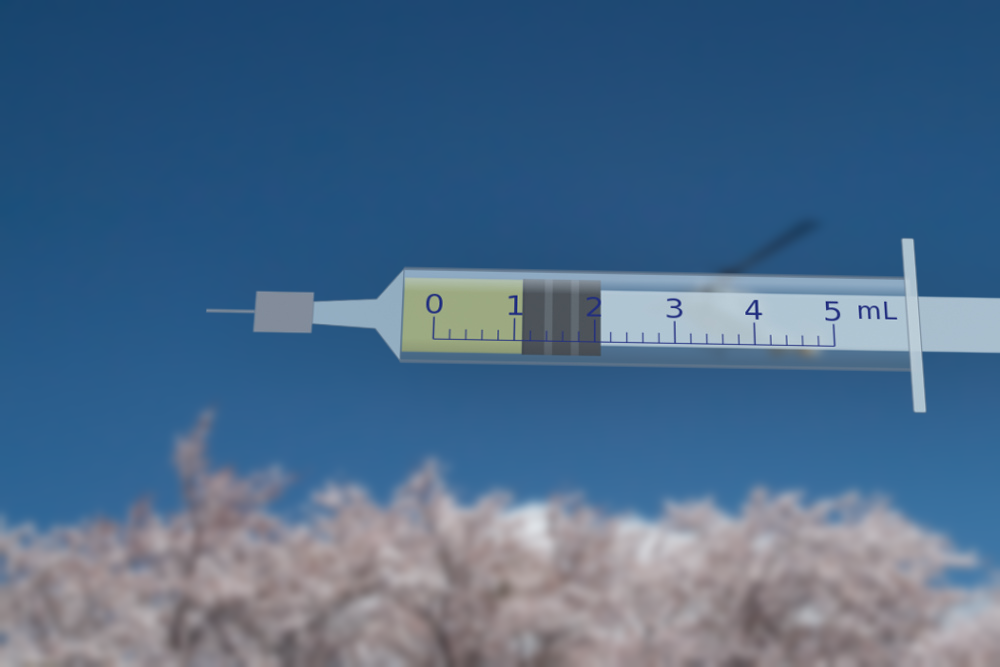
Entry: 1.1 mL
